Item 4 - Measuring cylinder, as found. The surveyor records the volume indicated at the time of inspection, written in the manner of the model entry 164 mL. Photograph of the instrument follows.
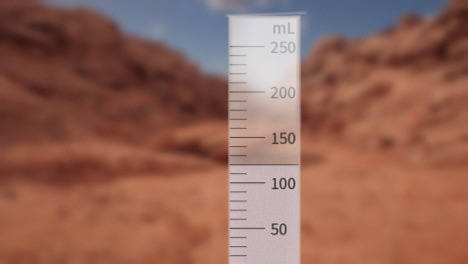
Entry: 120 mL
